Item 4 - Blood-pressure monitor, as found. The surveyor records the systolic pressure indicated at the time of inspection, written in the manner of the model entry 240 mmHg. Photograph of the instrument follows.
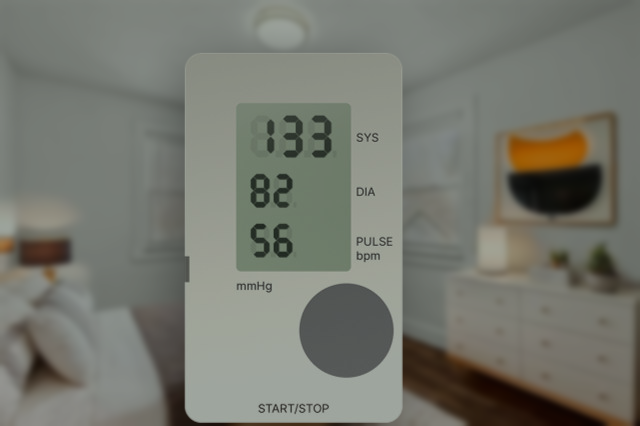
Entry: 133 mmHg
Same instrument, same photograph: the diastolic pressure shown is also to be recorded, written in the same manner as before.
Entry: 82 mmHg
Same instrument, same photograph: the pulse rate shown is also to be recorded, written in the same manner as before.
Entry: 56 bpm
